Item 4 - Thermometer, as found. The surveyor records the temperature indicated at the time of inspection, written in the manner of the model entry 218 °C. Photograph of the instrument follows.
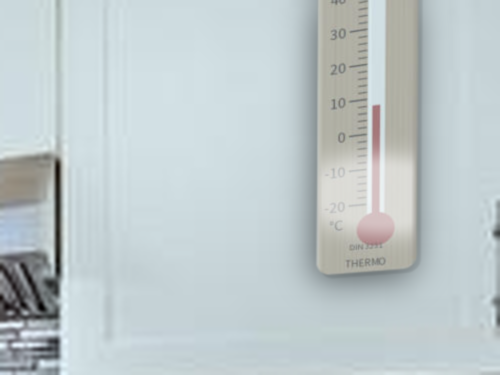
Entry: 8 °C
